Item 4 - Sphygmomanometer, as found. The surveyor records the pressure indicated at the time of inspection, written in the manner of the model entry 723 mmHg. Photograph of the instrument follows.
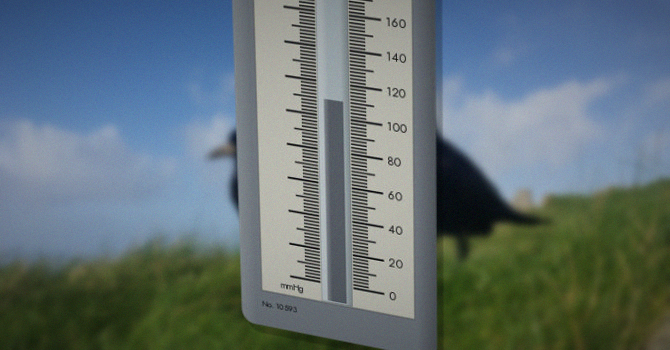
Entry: 110 mmHg
